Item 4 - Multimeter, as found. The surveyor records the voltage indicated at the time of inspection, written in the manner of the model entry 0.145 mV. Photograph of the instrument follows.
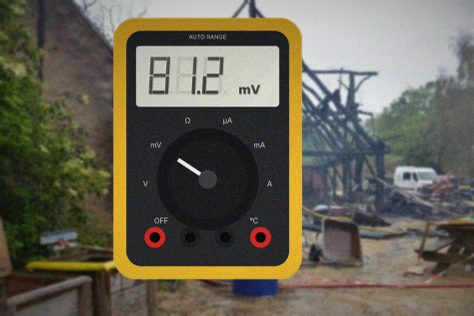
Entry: 81.2 mV
